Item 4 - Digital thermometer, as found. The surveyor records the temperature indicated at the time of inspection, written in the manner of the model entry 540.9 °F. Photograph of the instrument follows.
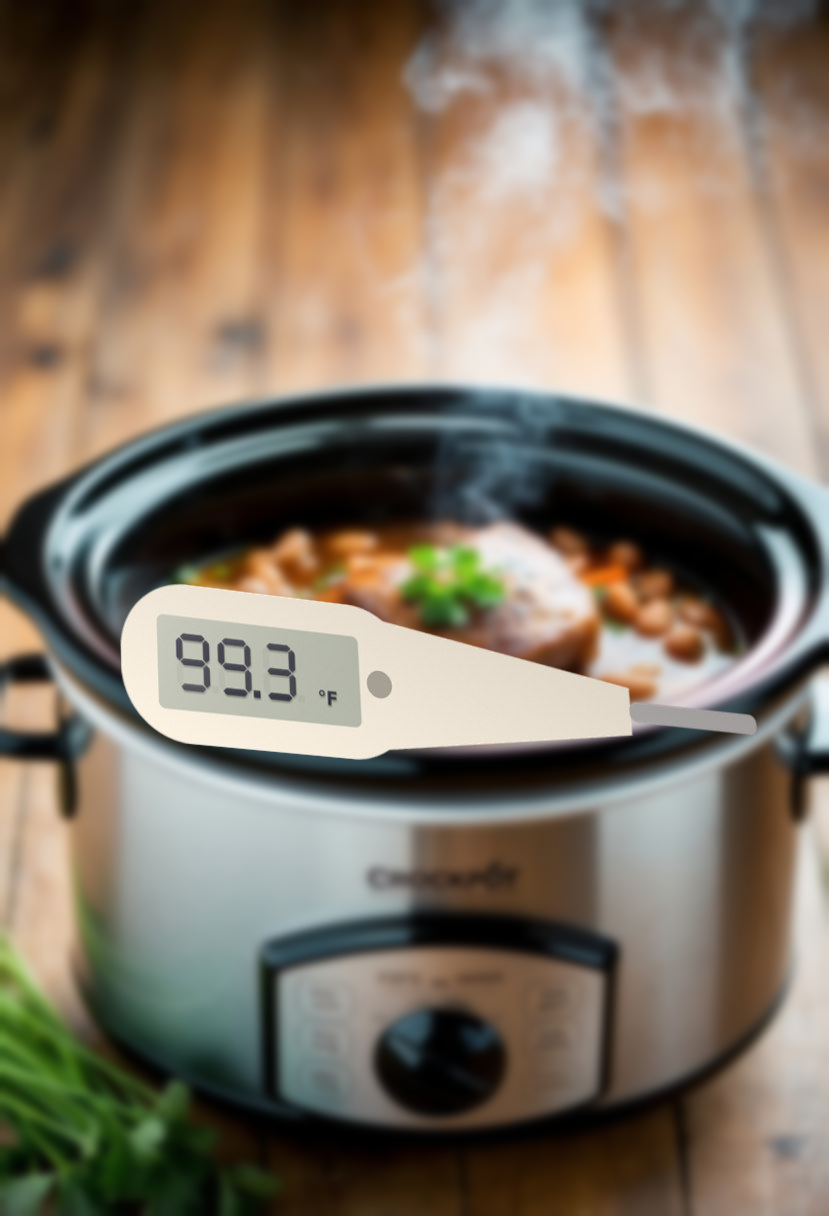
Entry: 99.3 °F
